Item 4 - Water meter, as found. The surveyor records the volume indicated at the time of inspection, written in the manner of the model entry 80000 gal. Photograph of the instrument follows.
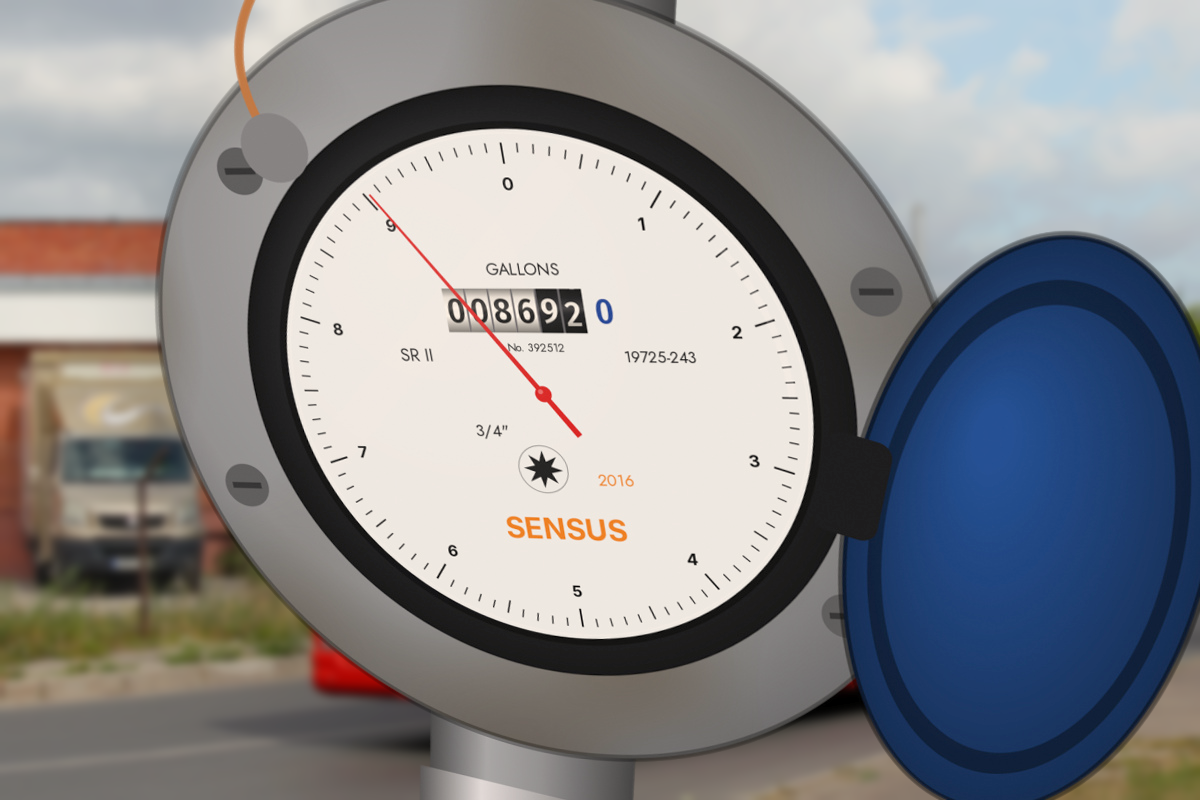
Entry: 86919.0 gal
